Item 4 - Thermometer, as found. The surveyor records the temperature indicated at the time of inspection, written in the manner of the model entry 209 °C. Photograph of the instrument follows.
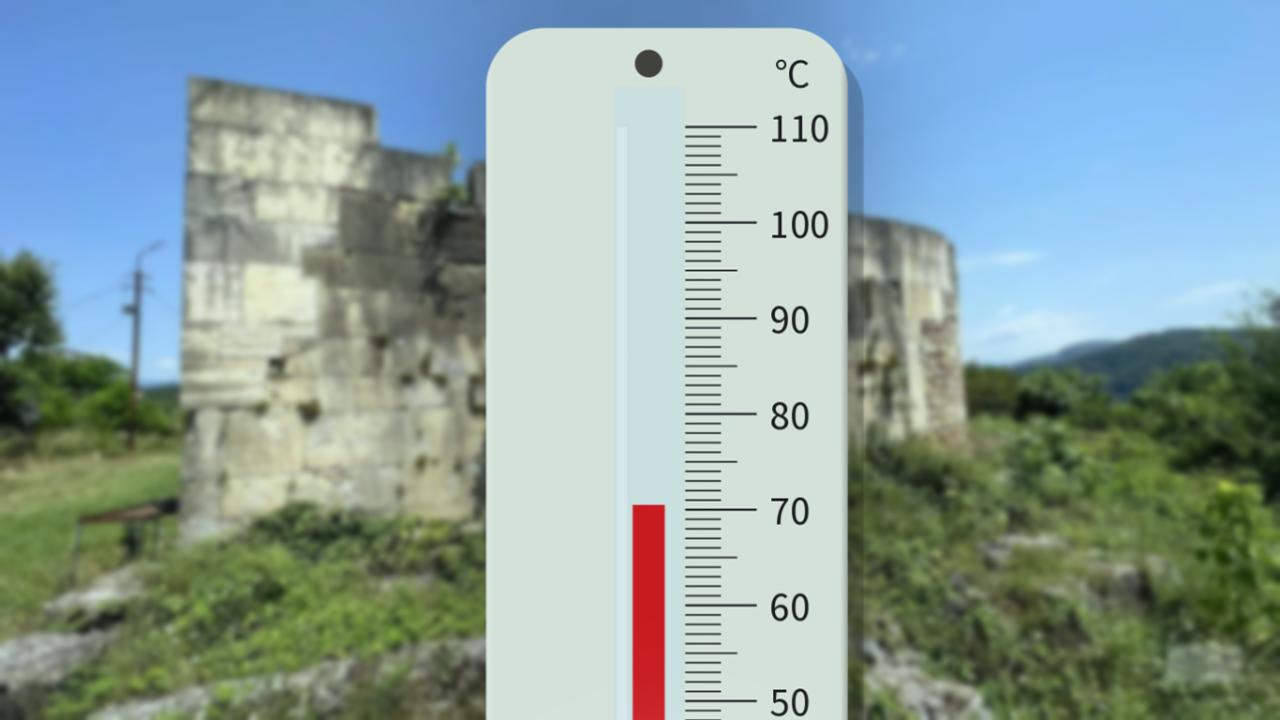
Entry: 70.5 °C
